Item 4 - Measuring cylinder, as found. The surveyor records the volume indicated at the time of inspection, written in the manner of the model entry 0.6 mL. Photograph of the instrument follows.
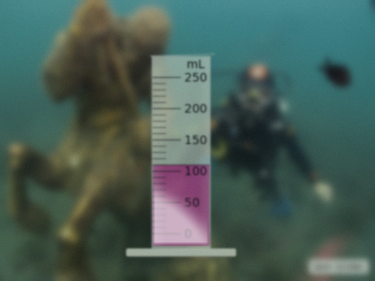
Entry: 110 mL
